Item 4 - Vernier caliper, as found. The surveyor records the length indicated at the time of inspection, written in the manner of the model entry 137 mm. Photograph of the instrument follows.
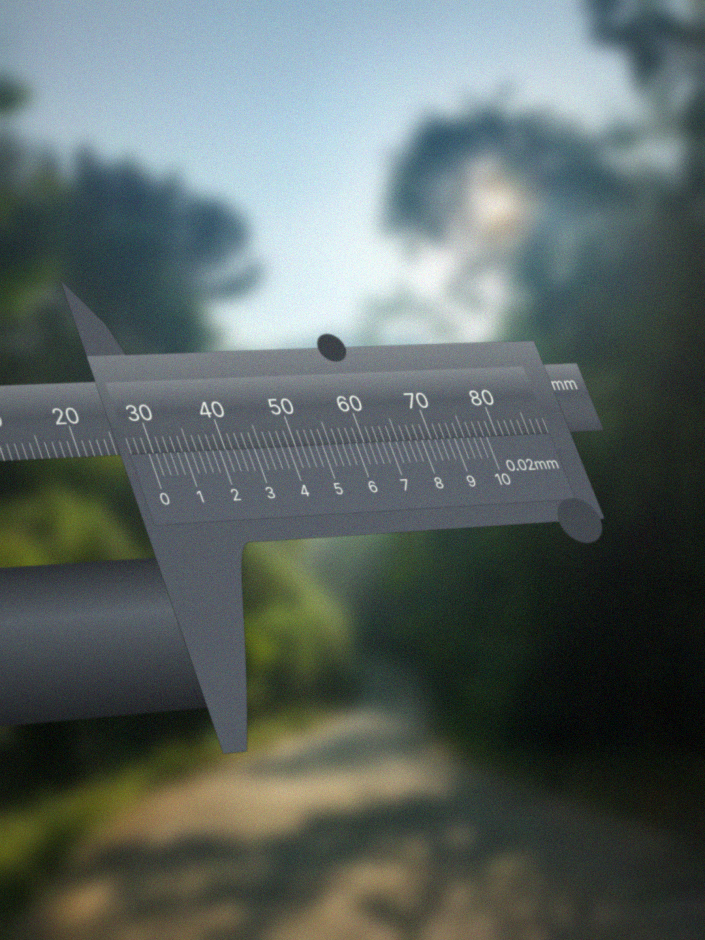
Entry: 29.4 mm
